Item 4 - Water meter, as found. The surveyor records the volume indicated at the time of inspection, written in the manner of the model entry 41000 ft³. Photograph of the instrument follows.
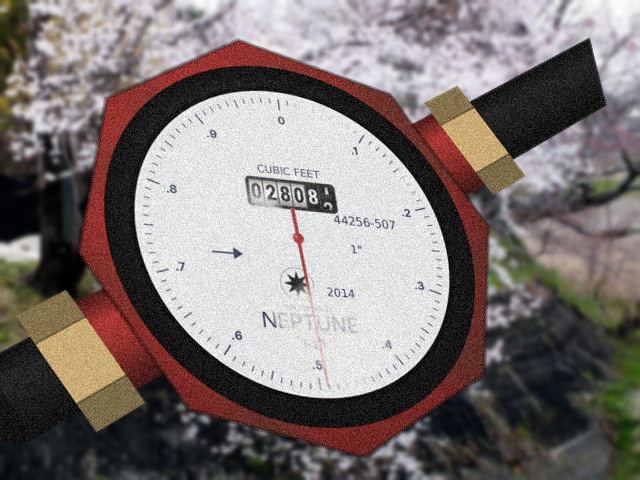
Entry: 28081.49 ft³
